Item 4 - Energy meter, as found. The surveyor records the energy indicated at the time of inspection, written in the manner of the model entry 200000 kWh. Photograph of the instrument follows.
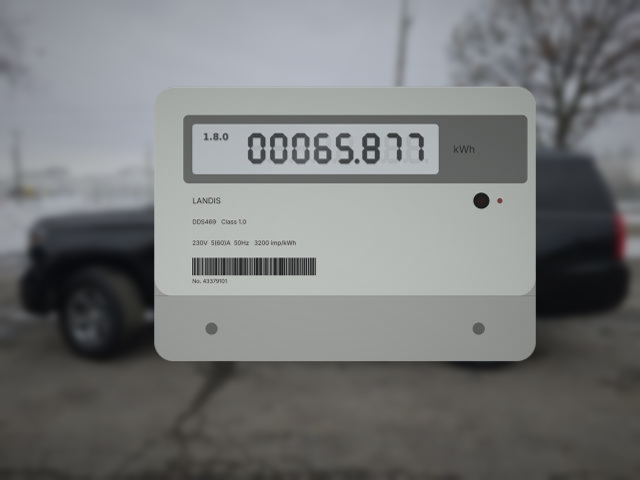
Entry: 65.877 kWh
